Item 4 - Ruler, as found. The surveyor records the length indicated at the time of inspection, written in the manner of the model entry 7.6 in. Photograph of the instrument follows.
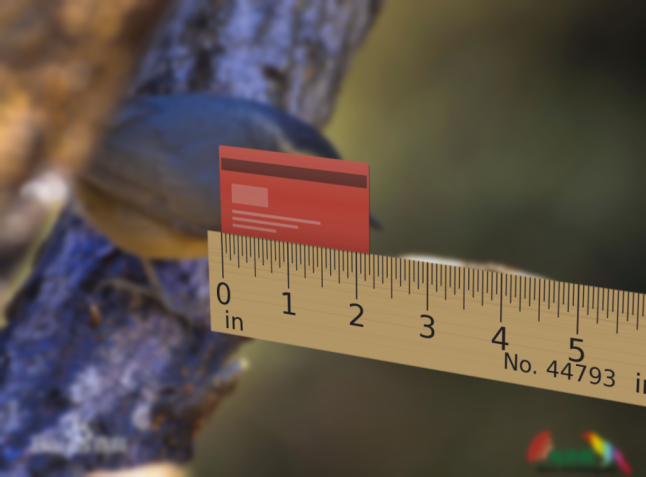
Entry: 2.1875 in
